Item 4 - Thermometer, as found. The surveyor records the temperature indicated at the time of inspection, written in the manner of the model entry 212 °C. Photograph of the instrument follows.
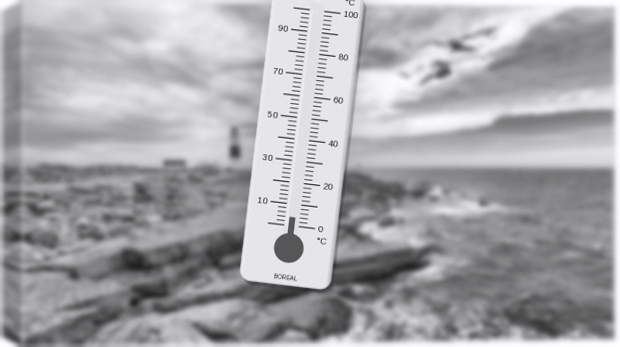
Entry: 4 °C
